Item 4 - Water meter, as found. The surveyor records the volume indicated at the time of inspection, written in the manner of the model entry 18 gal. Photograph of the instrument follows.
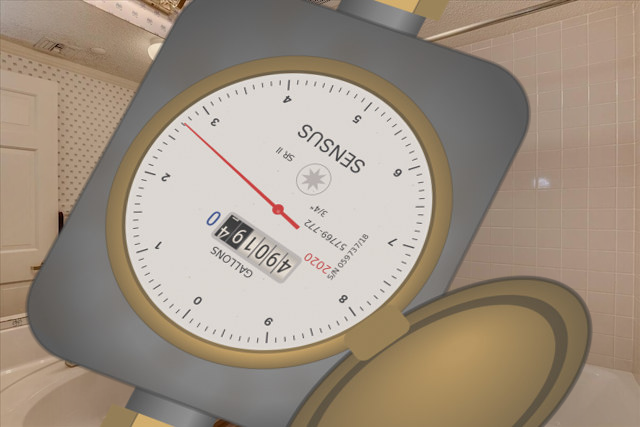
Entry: 4901942.7 gal
